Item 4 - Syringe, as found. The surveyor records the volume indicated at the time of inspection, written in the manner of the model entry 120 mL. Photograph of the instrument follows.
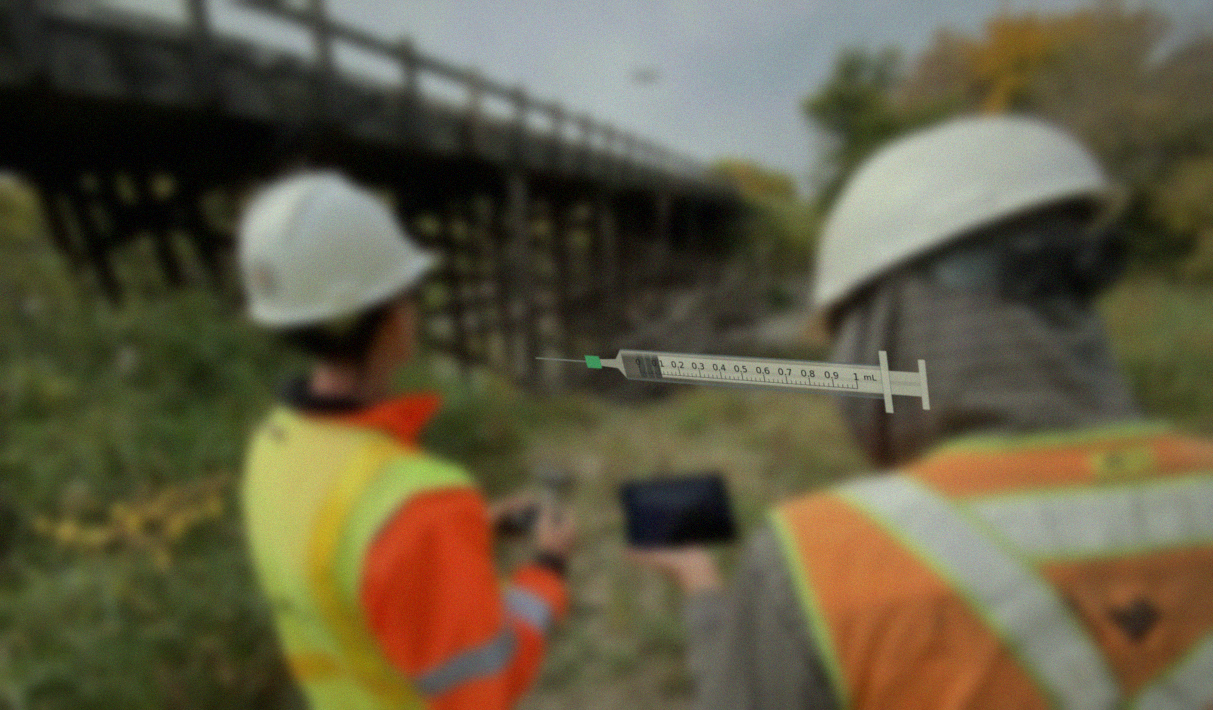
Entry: 0 mL
